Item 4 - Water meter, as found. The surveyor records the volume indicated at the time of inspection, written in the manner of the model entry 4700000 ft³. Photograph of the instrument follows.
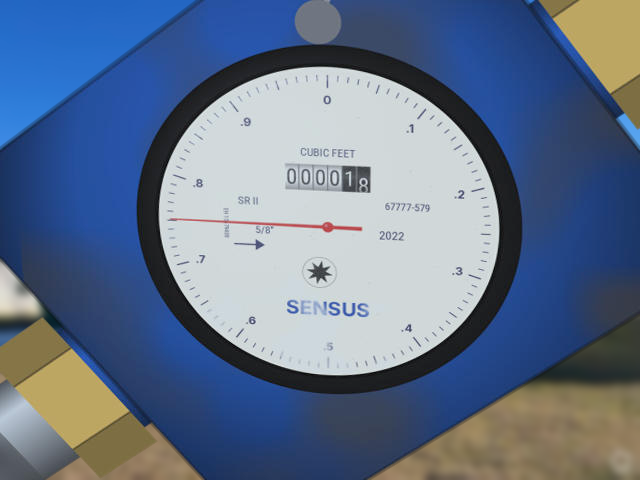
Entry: 17.75 ft³
